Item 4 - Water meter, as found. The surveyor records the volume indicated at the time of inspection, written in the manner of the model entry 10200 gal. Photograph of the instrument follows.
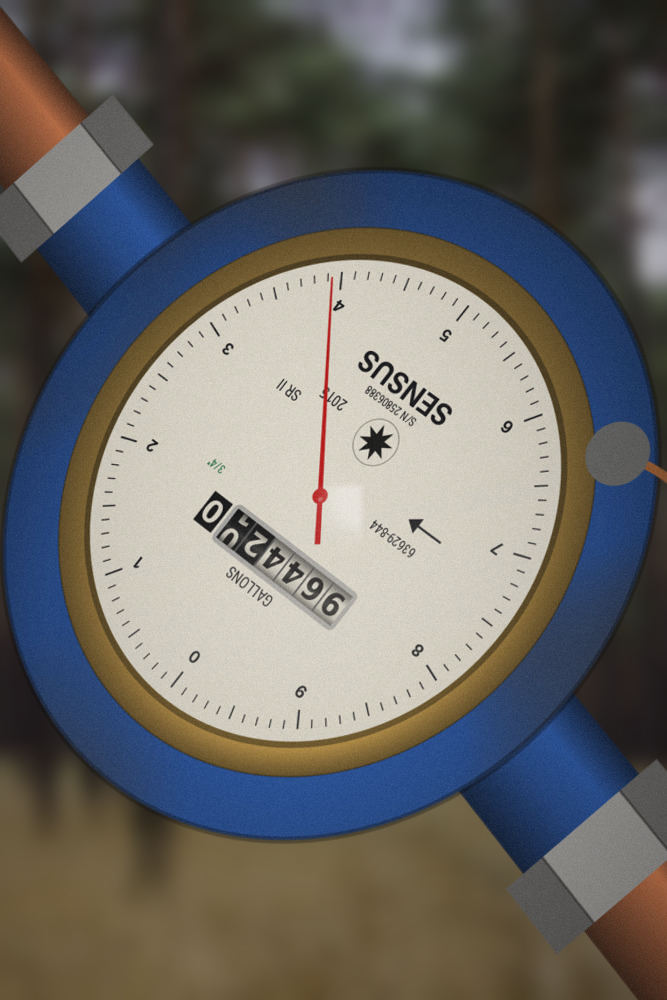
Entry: 9644203.9 gal
